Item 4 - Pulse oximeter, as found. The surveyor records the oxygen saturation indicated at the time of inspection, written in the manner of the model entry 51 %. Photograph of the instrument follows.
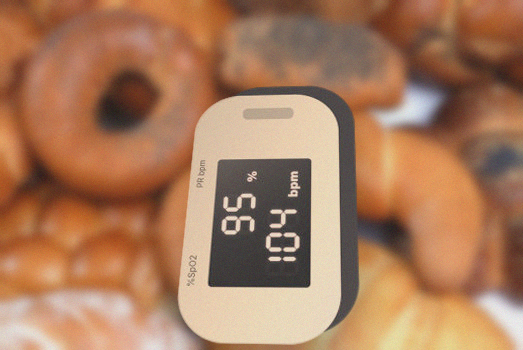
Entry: 95 %
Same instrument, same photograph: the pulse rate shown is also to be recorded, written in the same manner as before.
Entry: 104 bpm
